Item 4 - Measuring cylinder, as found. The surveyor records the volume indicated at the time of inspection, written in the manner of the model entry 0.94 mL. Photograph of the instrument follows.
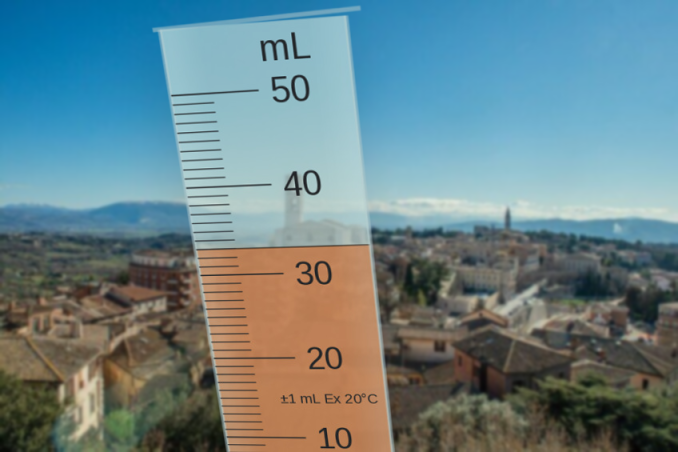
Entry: 33 mL
